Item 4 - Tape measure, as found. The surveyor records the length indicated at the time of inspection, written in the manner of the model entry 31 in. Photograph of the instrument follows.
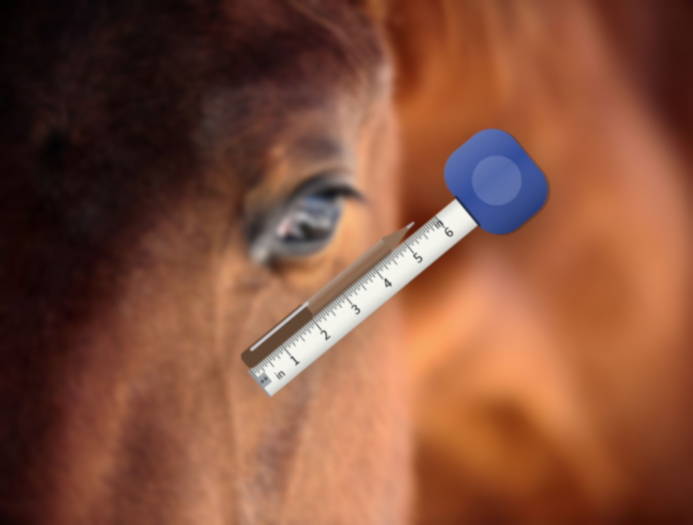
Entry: 5.5 in
